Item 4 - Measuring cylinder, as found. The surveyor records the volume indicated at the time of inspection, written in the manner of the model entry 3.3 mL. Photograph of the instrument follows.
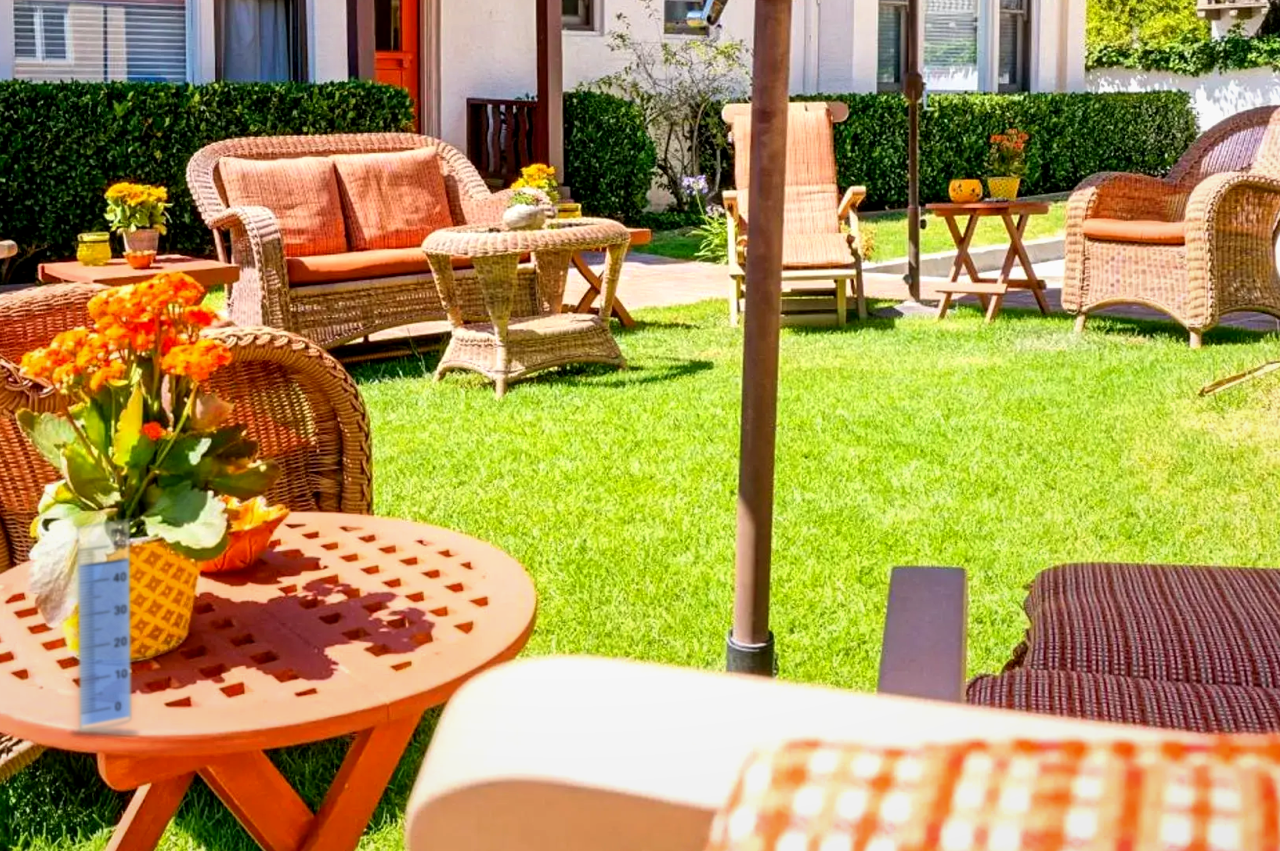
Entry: 45 mL
